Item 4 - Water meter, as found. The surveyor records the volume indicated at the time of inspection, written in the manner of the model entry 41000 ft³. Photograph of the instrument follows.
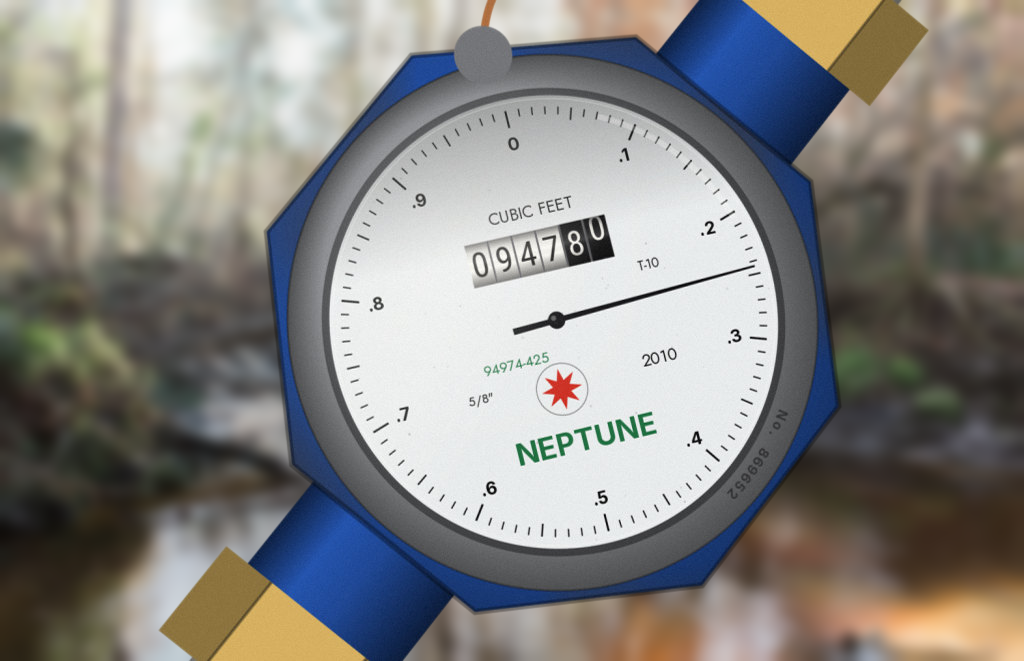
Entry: 94780.24 ft³
